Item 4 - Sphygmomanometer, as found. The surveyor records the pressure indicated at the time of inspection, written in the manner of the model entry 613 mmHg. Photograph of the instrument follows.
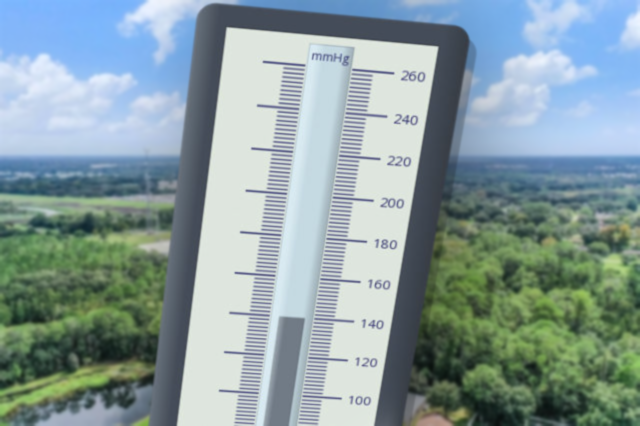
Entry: 140 mmHg
